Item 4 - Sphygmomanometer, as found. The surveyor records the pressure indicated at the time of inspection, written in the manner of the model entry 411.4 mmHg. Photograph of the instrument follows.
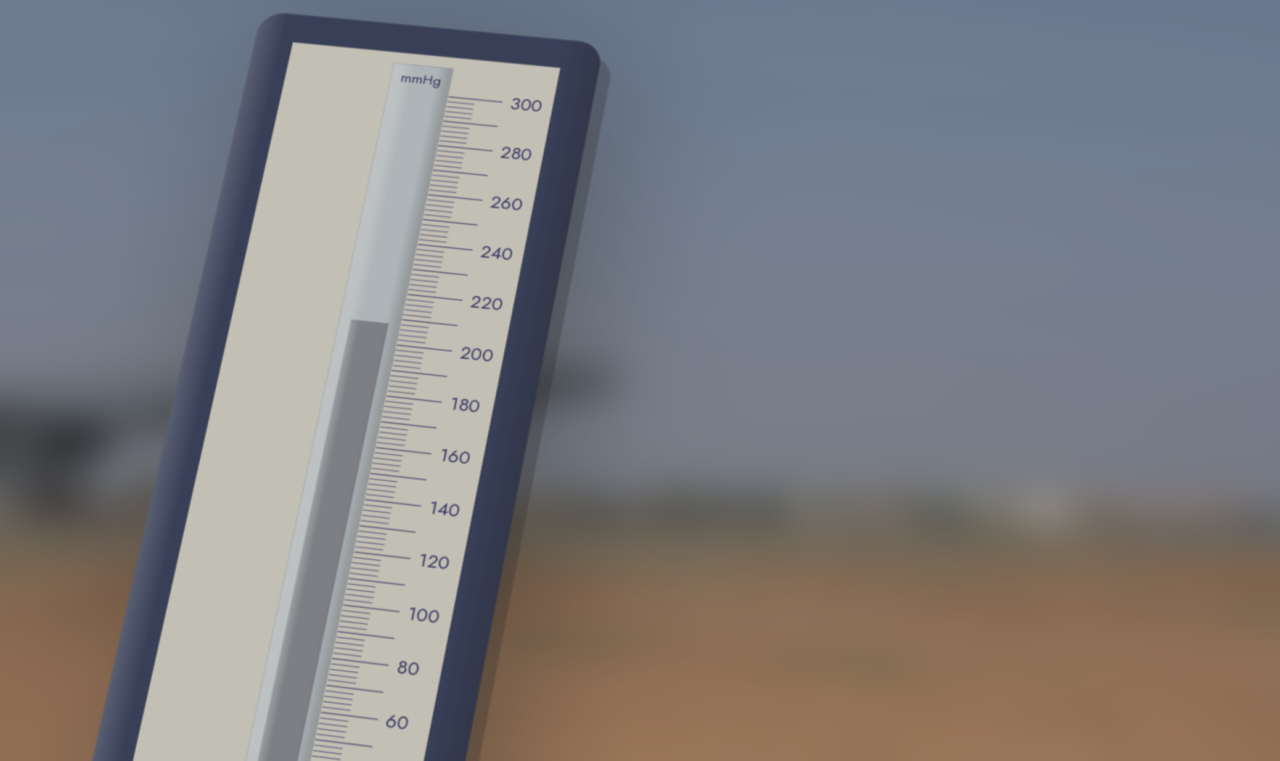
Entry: 208 mmHg
